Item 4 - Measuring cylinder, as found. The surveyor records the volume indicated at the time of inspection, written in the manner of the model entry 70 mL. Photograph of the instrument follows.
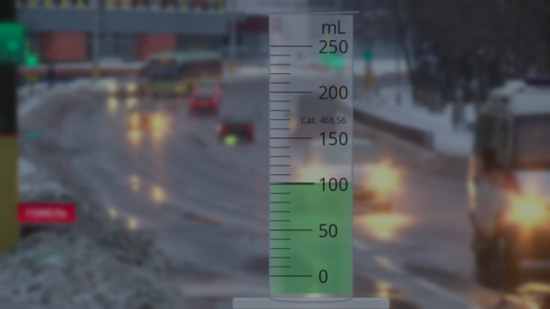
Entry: 100 mL
